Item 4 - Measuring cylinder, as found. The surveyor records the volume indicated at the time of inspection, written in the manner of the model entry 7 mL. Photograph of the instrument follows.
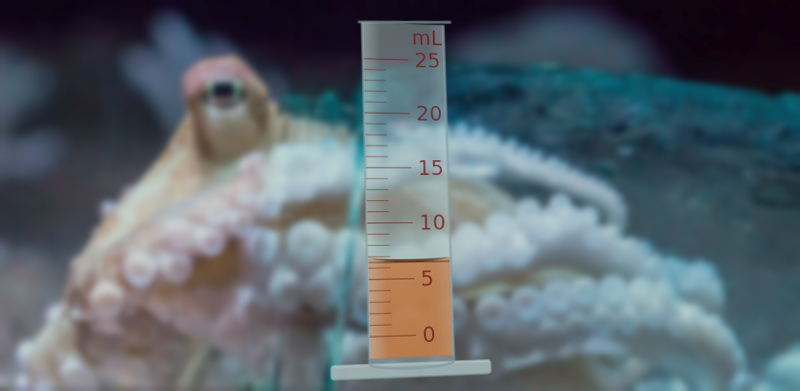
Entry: 6.5 mL
